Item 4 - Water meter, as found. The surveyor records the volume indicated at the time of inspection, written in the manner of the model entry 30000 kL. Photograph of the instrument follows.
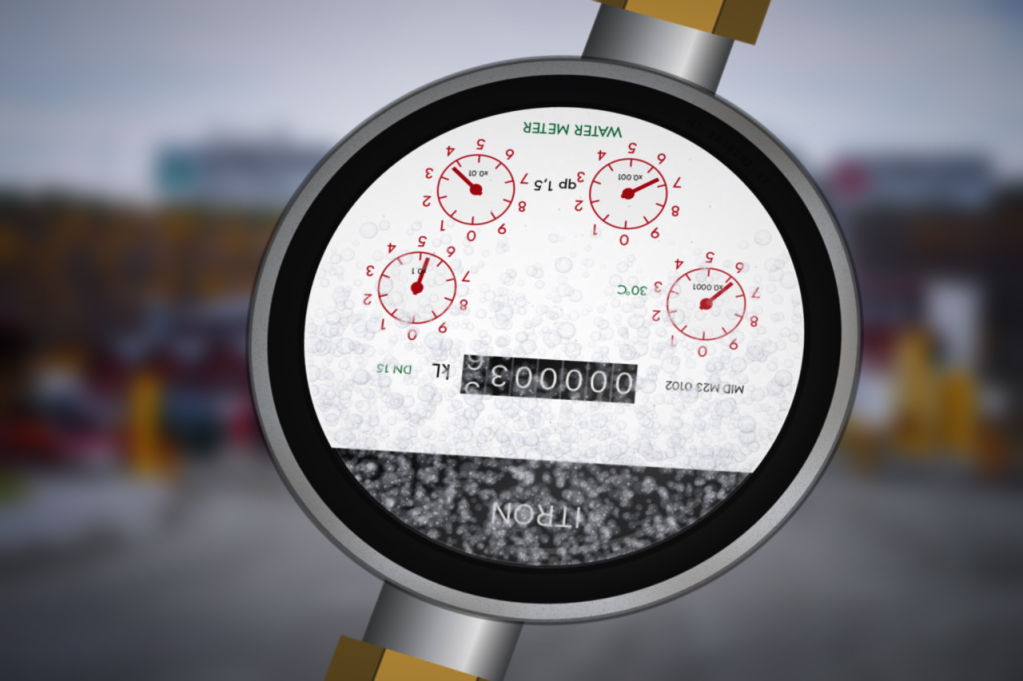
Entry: 35.5366 kL
